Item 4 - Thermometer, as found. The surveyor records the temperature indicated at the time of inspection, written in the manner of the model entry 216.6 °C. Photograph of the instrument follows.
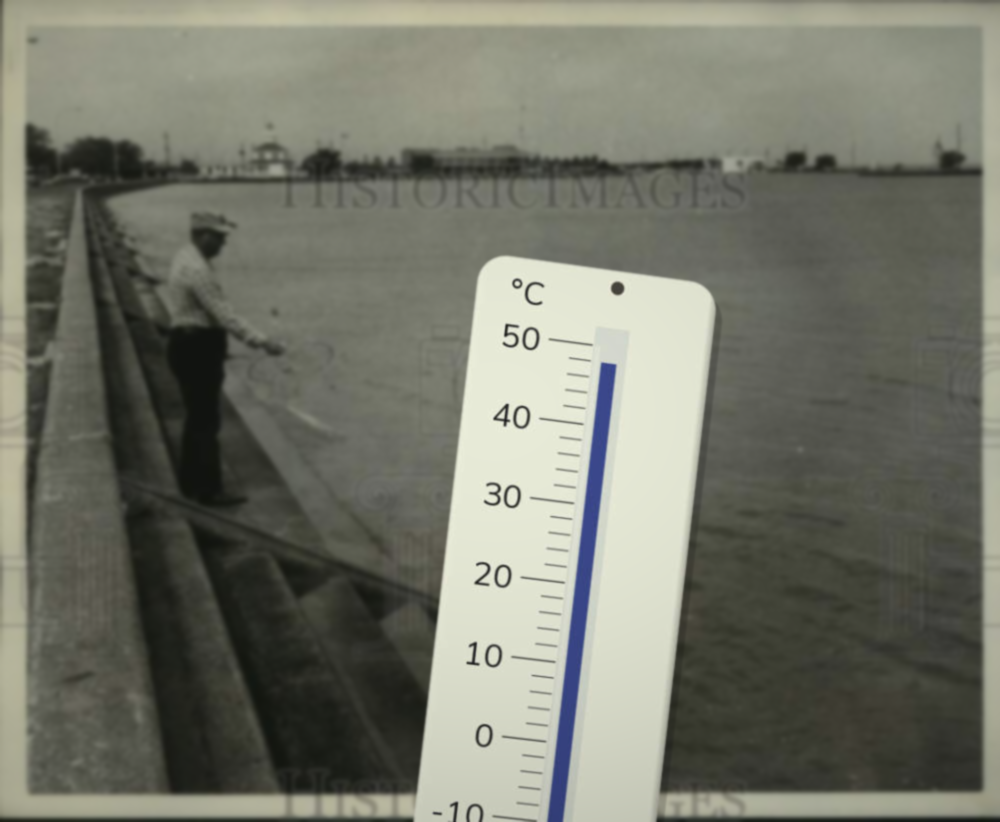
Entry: 48 °C
